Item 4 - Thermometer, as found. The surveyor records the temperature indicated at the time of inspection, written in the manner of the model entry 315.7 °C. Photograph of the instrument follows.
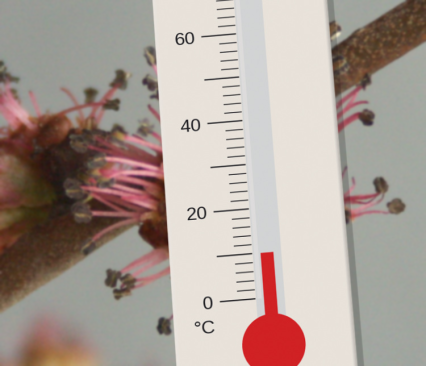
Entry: 10 °C
